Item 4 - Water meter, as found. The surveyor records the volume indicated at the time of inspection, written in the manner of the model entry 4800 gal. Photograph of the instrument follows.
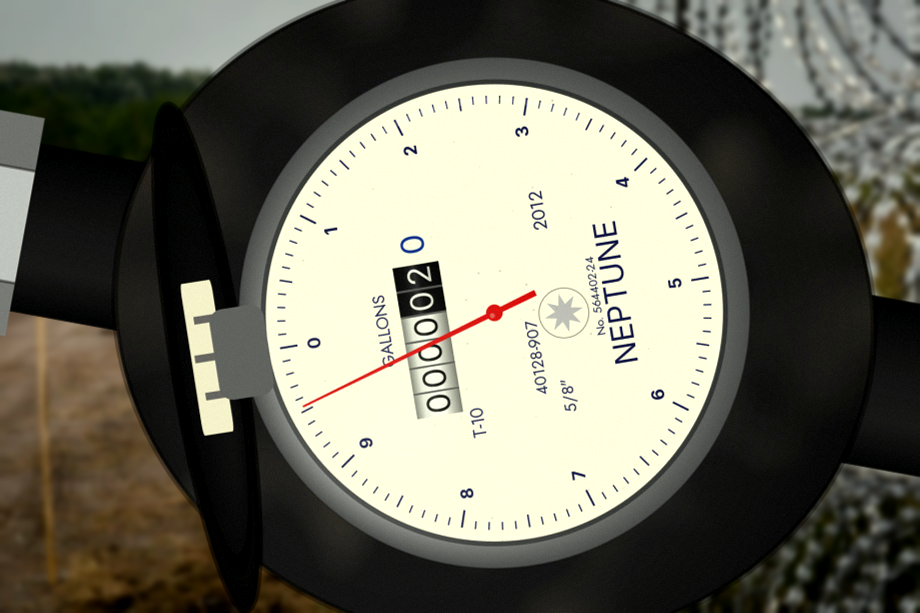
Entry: 19.5 gal
